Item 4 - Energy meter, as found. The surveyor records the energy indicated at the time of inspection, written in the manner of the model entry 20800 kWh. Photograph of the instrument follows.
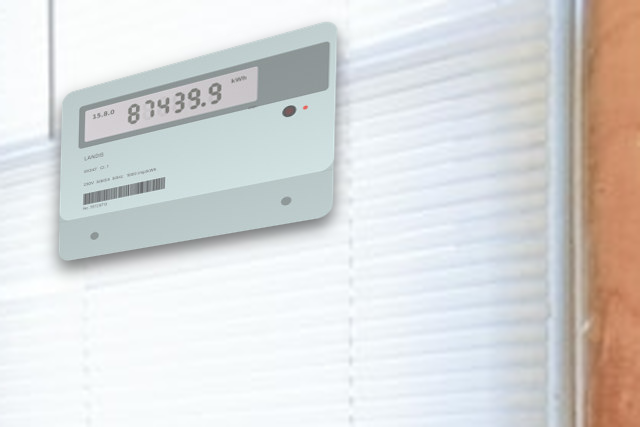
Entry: 87439.9 kWh
